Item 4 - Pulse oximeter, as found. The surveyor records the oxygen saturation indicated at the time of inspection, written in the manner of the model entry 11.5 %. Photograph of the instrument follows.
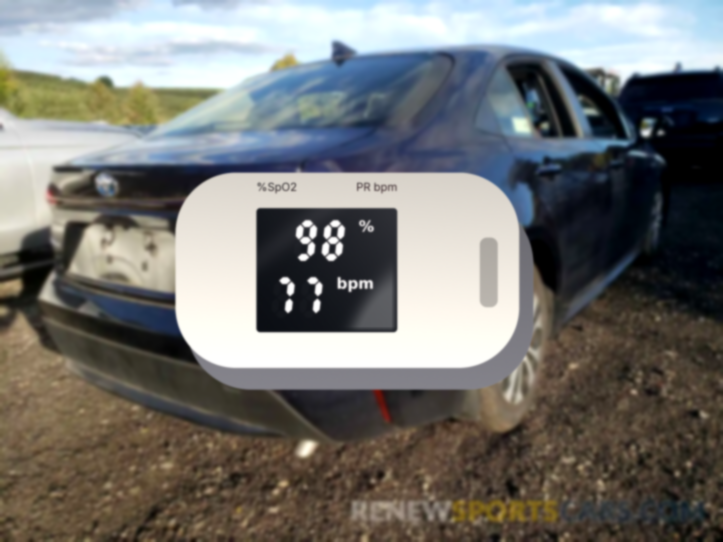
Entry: 98 %
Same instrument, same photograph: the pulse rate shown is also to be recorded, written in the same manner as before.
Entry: 77 bpm
